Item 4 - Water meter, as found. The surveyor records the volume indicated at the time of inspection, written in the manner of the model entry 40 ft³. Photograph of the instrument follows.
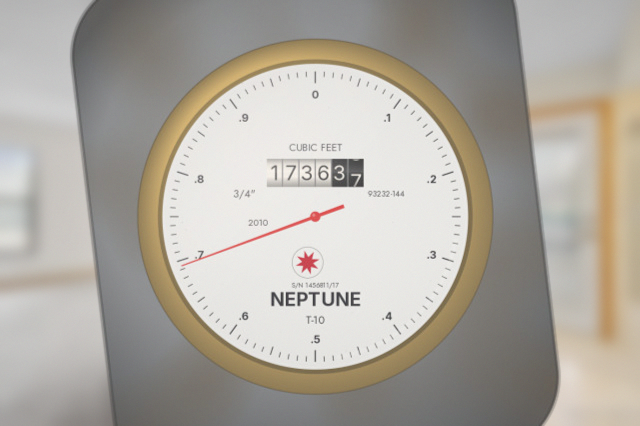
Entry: 173636.69 ft³
